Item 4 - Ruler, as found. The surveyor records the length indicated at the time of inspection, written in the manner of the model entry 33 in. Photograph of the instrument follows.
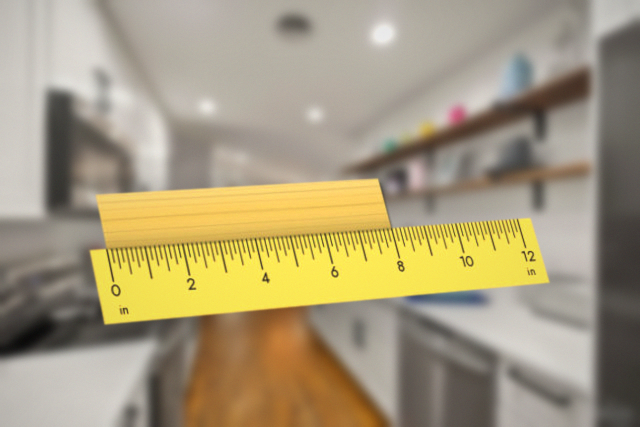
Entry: 8 in
